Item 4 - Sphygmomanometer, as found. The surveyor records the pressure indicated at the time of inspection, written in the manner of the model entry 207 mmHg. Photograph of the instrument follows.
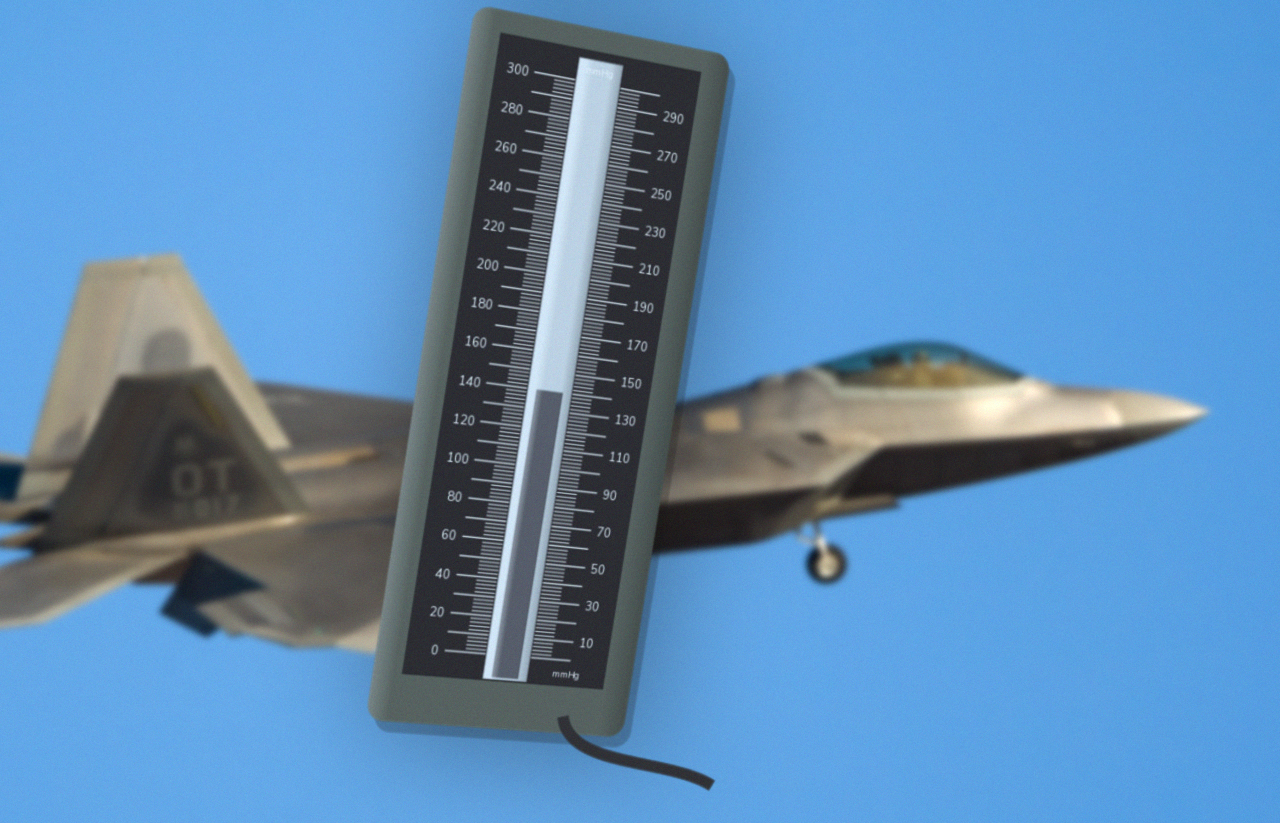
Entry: 140 mmHg
